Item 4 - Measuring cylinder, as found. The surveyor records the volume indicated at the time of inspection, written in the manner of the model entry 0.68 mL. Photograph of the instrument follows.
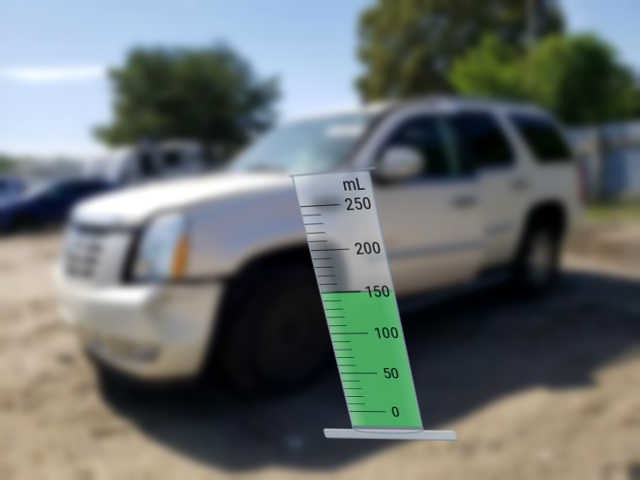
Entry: 150 mL
